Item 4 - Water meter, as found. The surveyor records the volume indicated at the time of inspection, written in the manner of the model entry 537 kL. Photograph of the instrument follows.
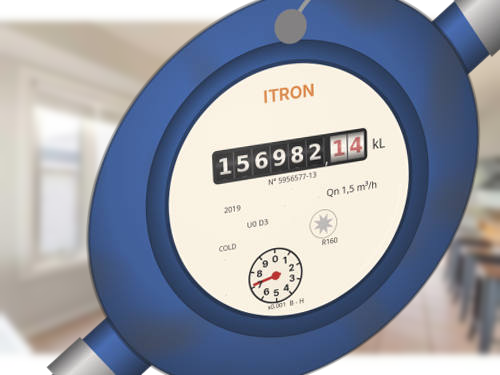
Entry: 156982.147 kL
